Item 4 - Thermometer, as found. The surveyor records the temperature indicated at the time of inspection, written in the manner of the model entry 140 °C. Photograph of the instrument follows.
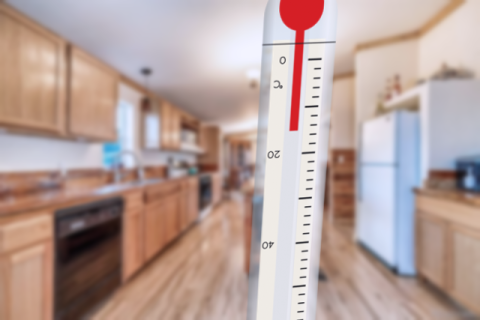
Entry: 15 °C
